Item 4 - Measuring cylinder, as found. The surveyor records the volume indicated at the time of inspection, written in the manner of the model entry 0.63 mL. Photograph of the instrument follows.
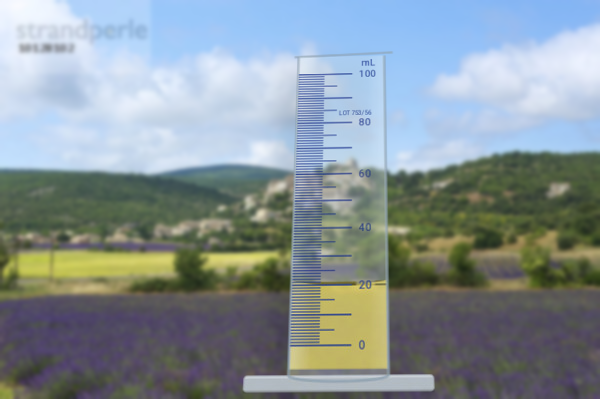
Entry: 20 mL
